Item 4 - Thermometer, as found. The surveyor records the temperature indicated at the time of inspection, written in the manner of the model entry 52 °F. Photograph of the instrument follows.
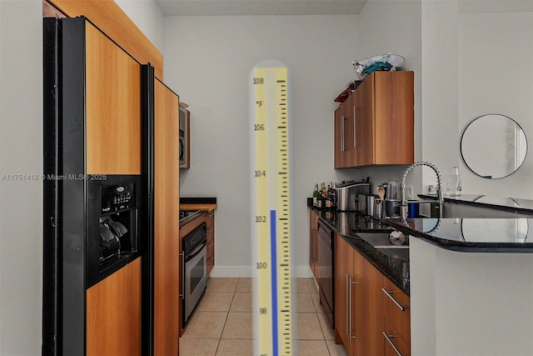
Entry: 102.4 °F
